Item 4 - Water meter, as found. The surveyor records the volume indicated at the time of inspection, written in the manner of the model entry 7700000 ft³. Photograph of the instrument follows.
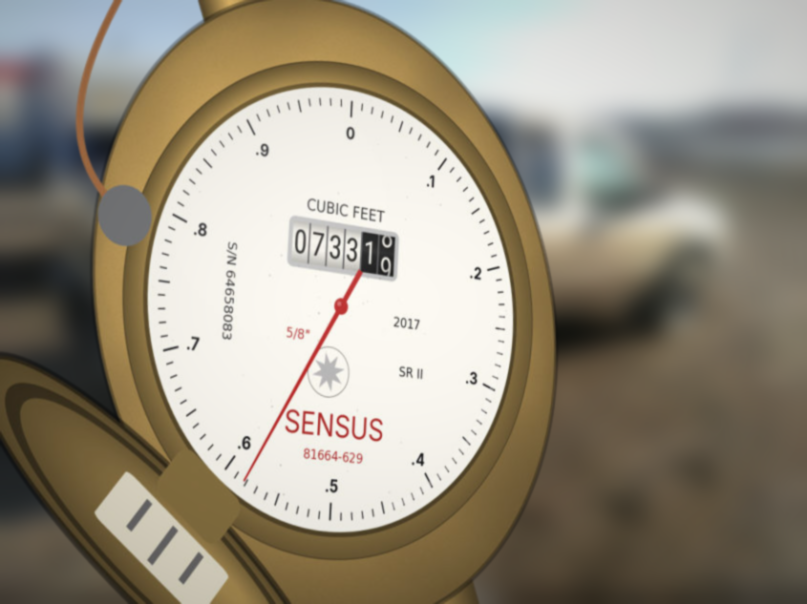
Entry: 73318.58 ft³
